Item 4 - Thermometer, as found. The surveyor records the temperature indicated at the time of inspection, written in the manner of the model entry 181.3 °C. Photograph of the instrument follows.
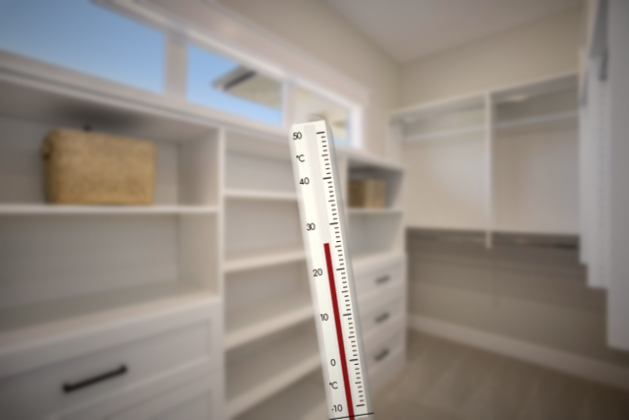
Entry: 26 °C
